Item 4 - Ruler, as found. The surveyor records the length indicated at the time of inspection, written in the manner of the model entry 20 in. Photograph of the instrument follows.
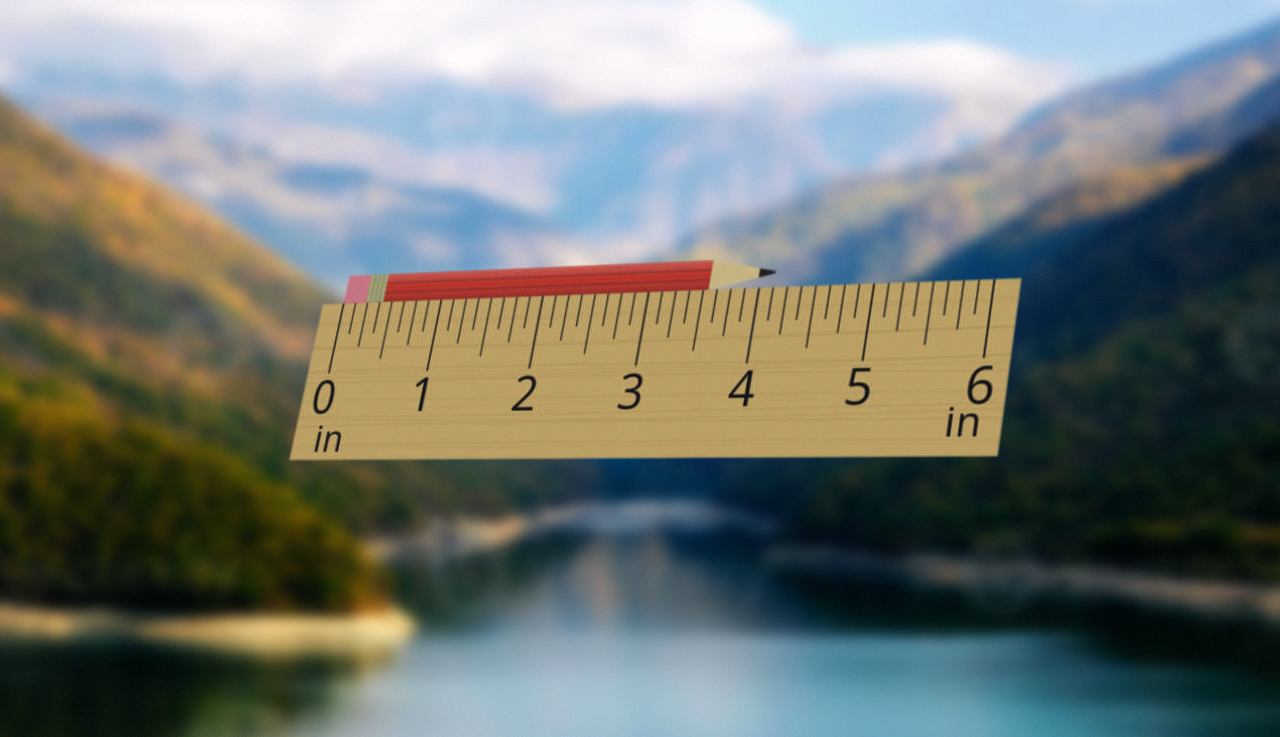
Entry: 4.125 in
